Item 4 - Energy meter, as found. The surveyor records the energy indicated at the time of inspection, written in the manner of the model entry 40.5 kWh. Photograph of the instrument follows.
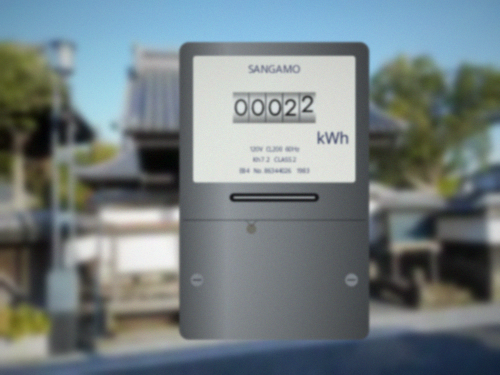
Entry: 22 kWh
